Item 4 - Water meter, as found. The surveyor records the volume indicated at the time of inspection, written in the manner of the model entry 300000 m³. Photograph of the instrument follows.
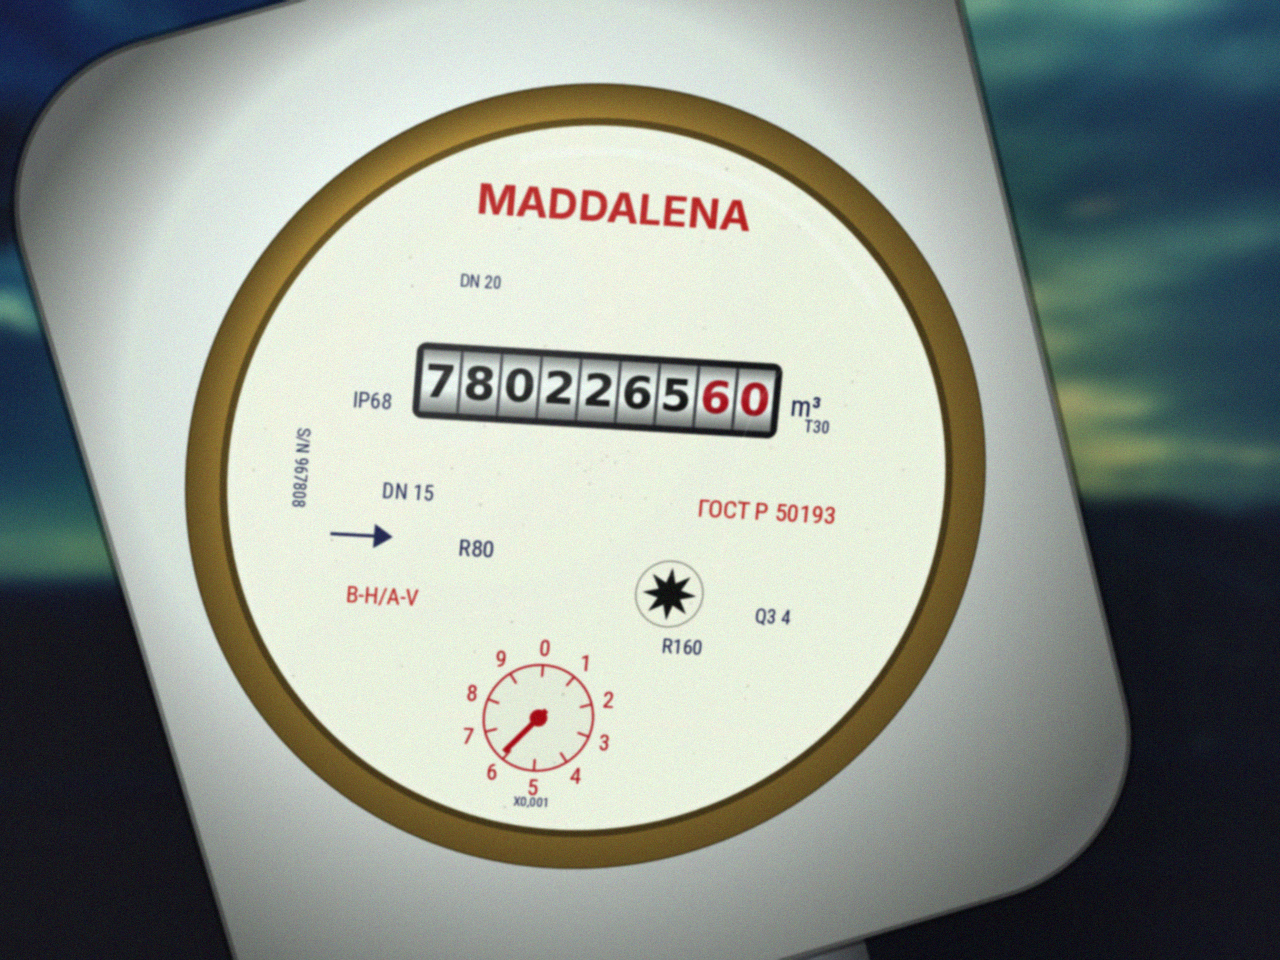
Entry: 7802265.606 m³
